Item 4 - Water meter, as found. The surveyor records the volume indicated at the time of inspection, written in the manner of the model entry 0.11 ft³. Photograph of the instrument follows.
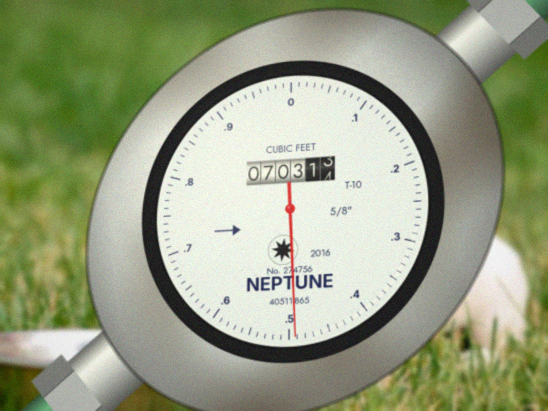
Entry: 70313.49 ft³
